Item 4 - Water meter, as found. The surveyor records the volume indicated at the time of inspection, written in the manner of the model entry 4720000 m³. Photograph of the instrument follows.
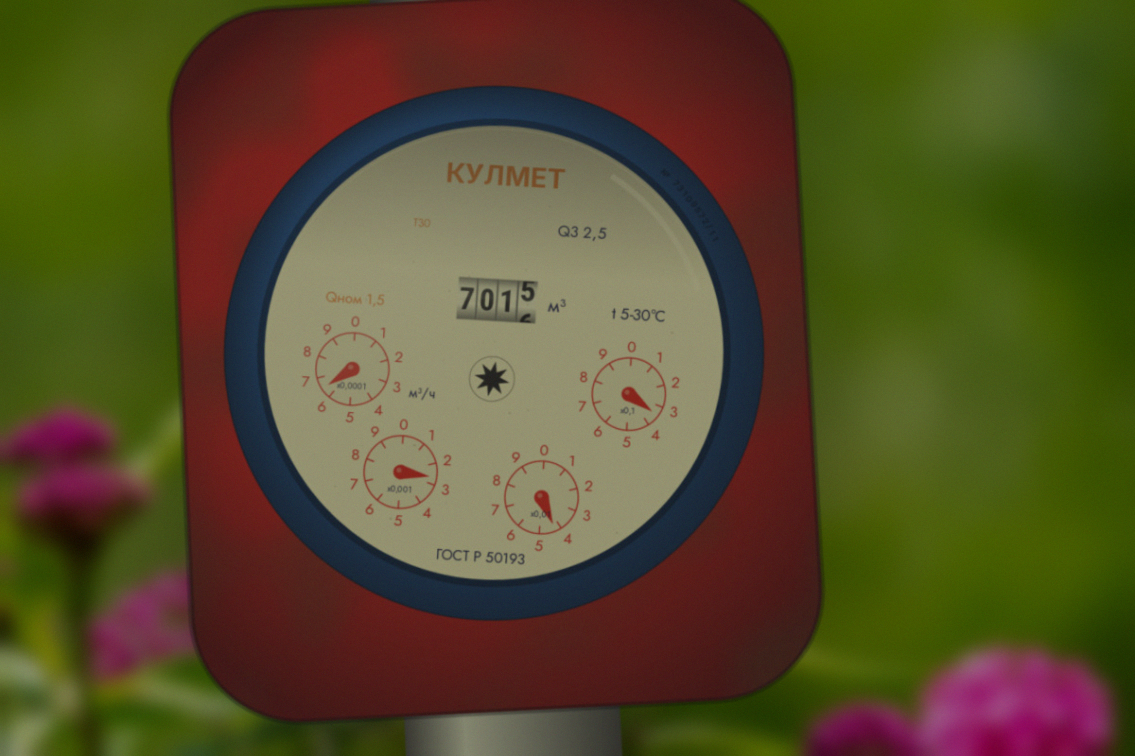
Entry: 7015.3426 m³
